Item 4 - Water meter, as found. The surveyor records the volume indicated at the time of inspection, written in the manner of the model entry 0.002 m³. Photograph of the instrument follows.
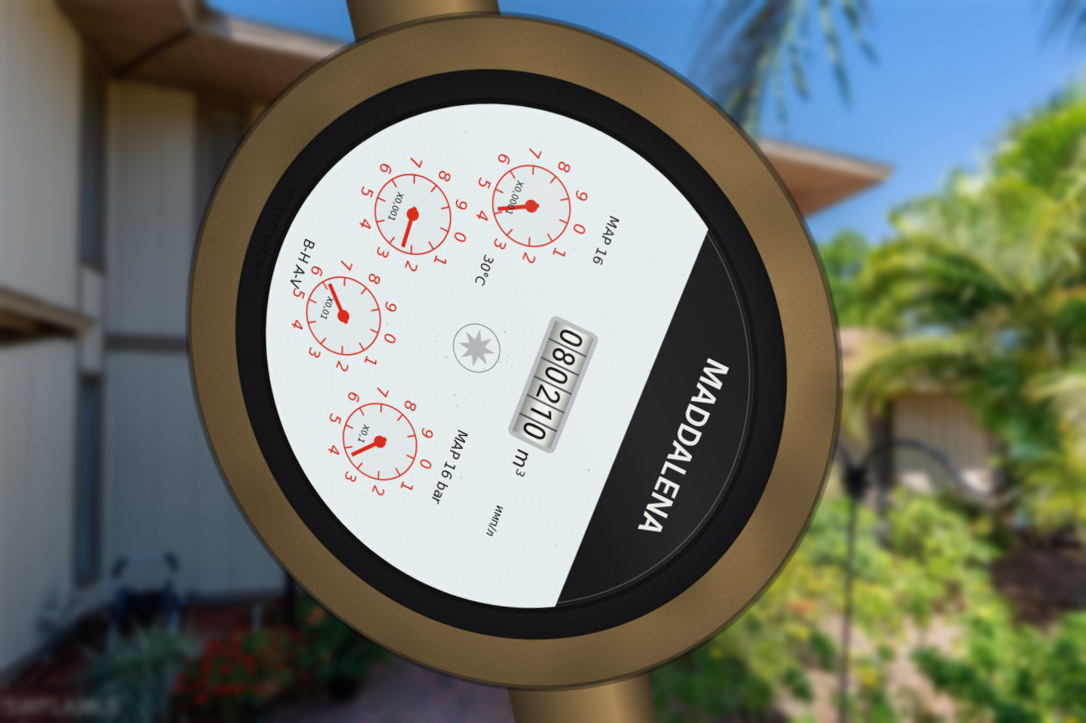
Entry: 80210.3624 m³
